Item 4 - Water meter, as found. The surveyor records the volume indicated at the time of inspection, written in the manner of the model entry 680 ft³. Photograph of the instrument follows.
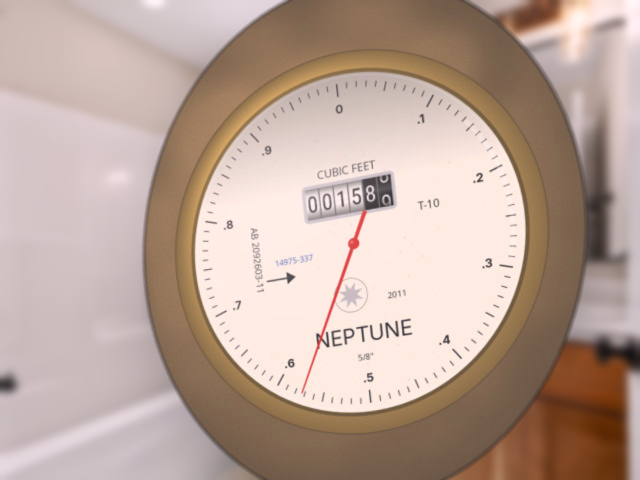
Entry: 1588.57 ft³
